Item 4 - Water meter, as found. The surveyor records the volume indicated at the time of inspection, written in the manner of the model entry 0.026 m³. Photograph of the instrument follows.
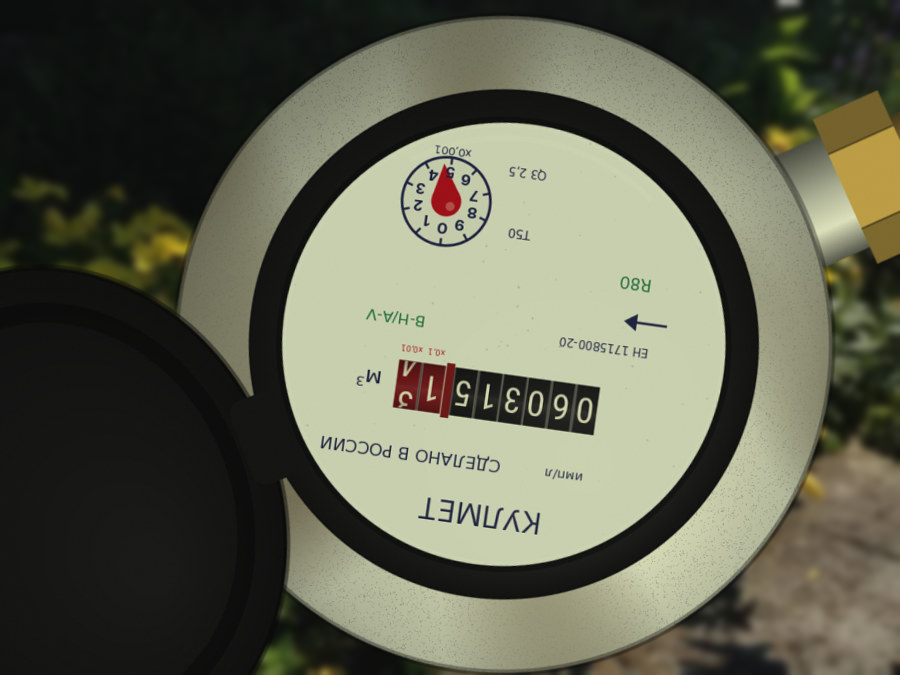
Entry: 60315.134 m³
